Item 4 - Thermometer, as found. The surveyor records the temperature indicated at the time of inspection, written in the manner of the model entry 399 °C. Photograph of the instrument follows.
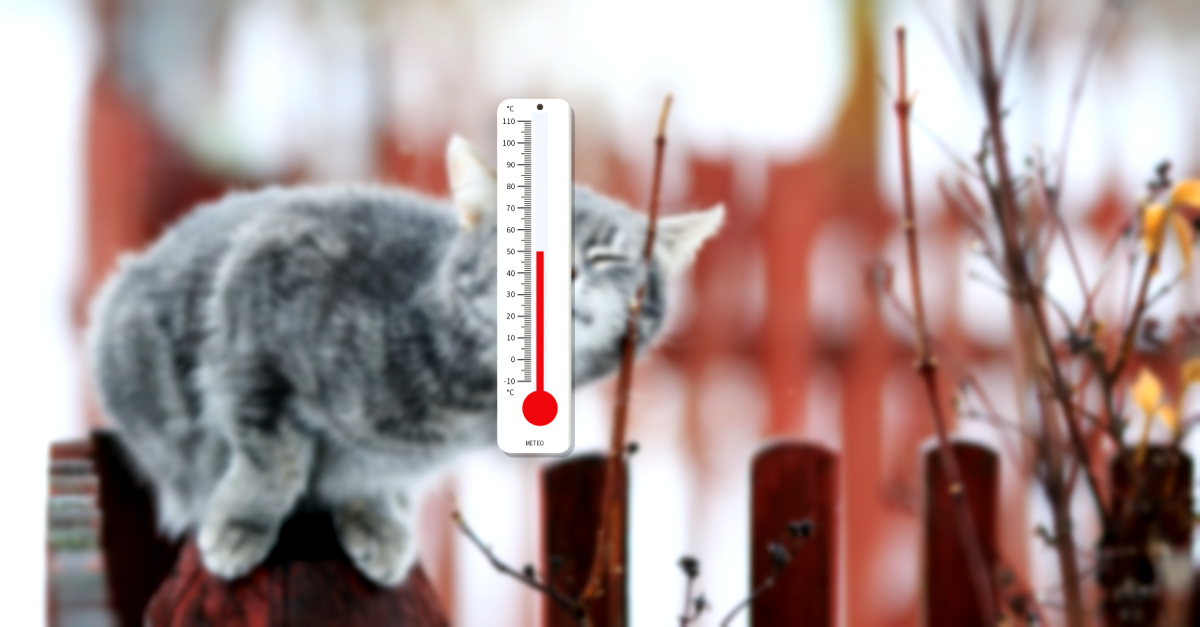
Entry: 50 °C
